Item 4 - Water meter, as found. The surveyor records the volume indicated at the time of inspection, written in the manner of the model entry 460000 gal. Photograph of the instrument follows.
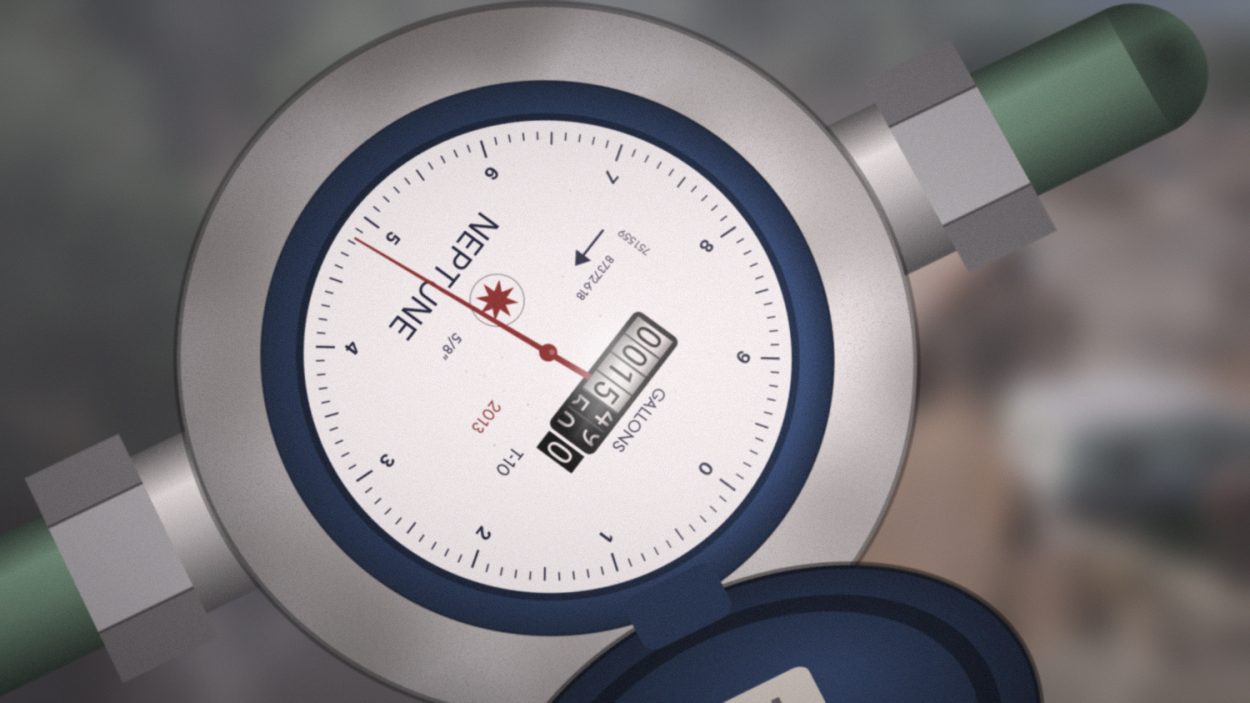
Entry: 15494.8 gal
